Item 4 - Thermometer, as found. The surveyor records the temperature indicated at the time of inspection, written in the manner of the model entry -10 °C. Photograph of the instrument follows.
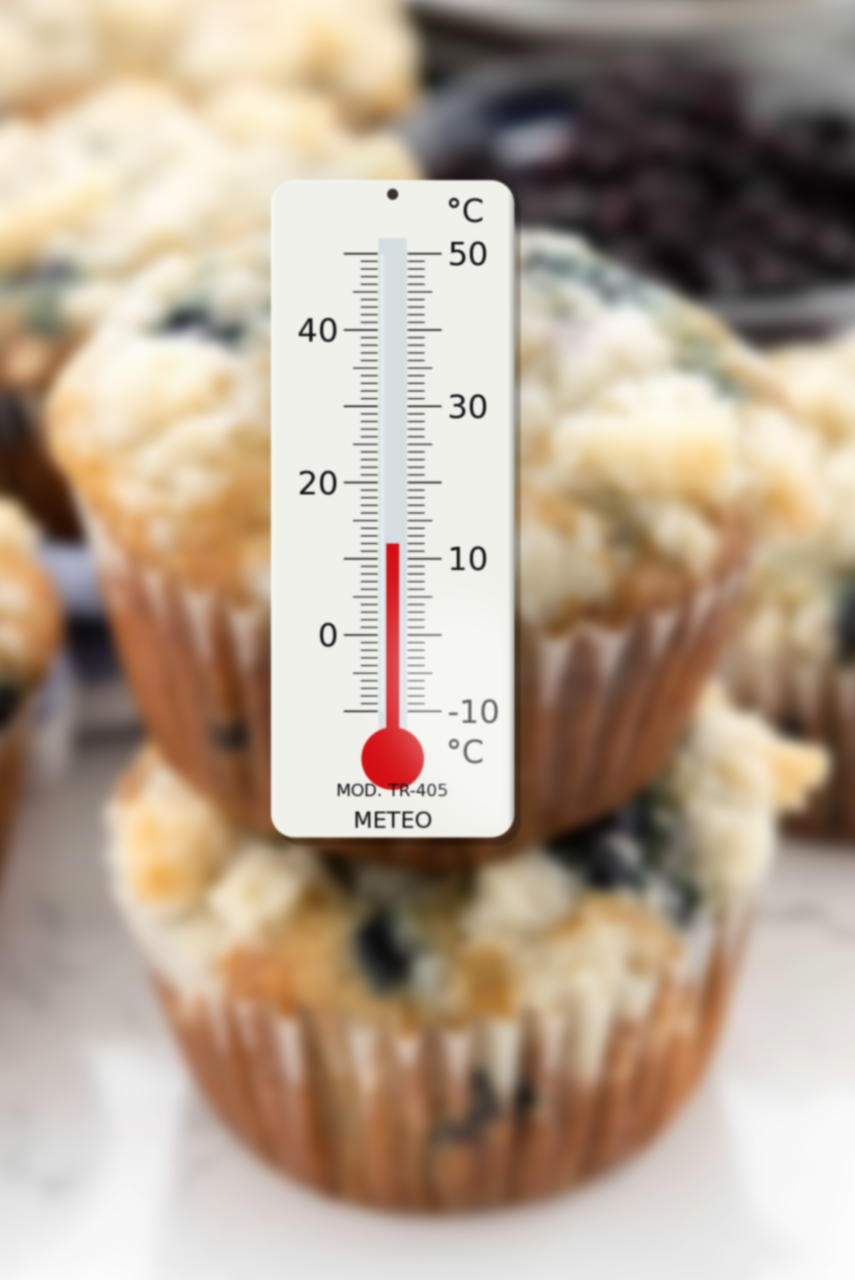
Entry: 12 °C
